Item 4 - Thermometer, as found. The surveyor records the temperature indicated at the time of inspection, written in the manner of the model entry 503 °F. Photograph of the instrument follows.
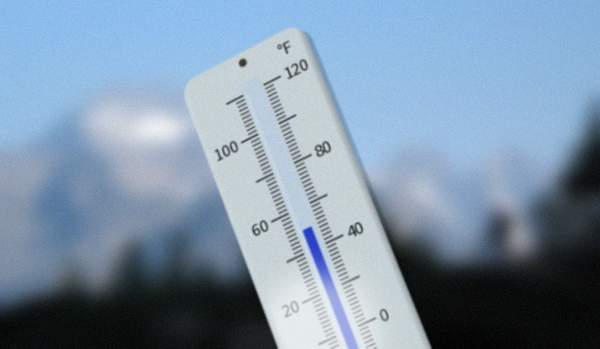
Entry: 50 °F
